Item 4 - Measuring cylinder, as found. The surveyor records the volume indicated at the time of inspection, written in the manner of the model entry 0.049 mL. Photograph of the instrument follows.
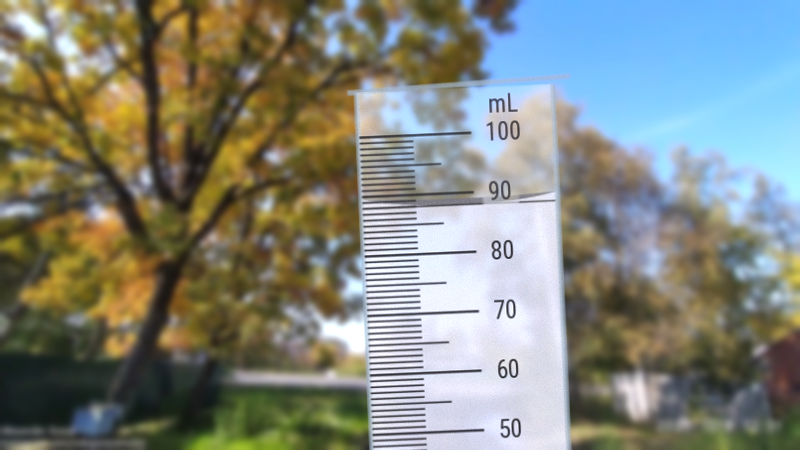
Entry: 88 mL
